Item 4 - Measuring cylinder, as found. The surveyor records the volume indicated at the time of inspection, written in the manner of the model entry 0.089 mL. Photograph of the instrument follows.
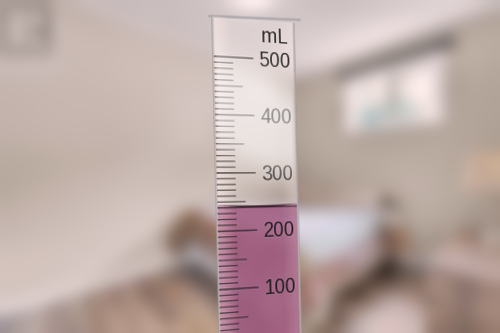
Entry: 240 mL
